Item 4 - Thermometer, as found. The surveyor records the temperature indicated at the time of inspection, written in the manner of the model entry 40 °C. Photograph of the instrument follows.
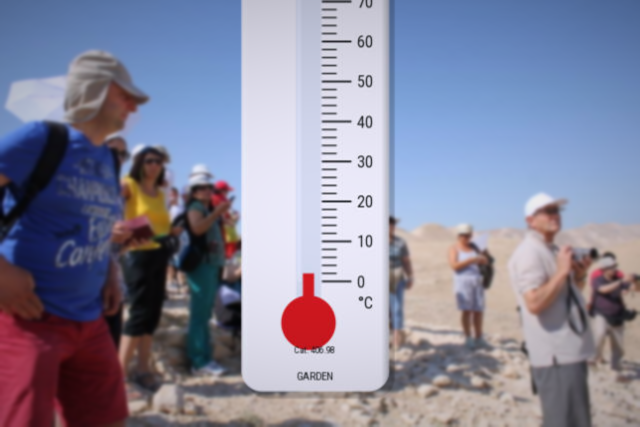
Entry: 2 °C
